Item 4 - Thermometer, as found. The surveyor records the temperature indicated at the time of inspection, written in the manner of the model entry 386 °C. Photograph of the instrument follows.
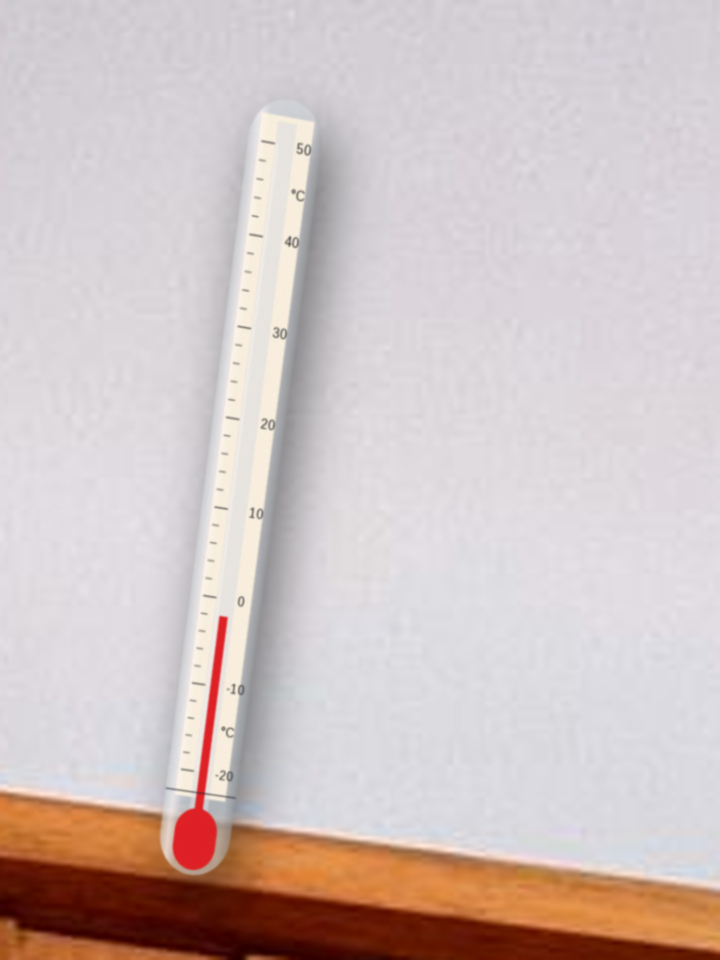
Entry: -2 °C
